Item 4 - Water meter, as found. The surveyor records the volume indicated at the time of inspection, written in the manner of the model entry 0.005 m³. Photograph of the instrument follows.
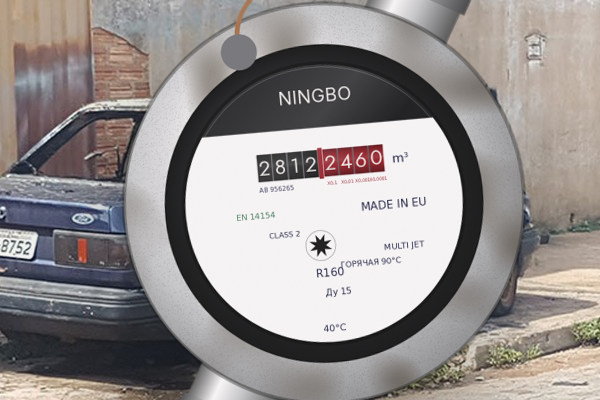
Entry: 2812.2460 m³
